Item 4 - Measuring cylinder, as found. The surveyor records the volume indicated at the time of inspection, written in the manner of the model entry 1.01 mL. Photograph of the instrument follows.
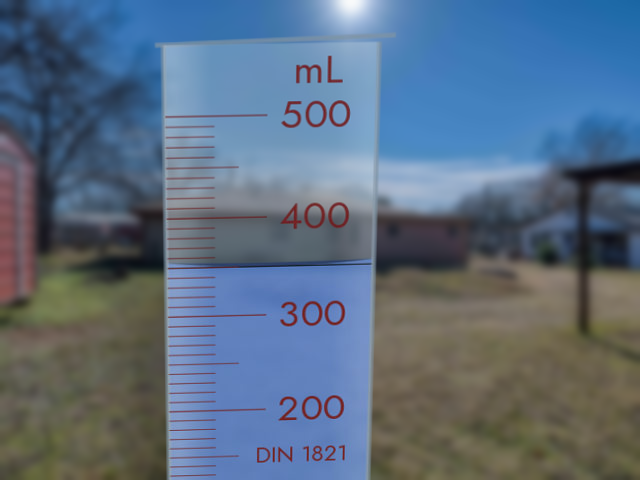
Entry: 350 mL
